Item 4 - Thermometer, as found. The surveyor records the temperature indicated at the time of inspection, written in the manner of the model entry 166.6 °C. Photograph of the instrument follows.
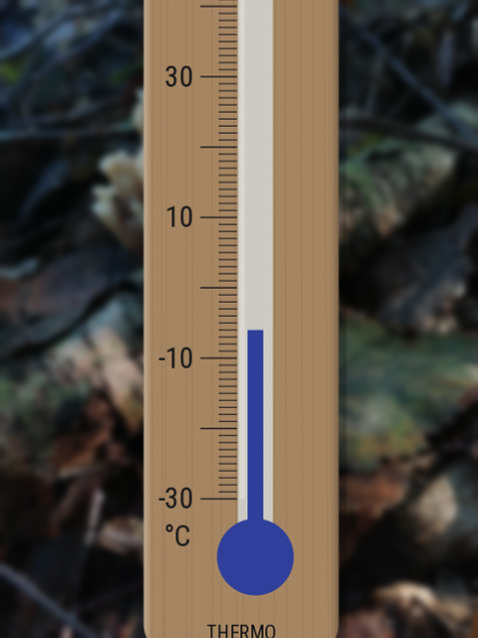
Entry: -6 °C
